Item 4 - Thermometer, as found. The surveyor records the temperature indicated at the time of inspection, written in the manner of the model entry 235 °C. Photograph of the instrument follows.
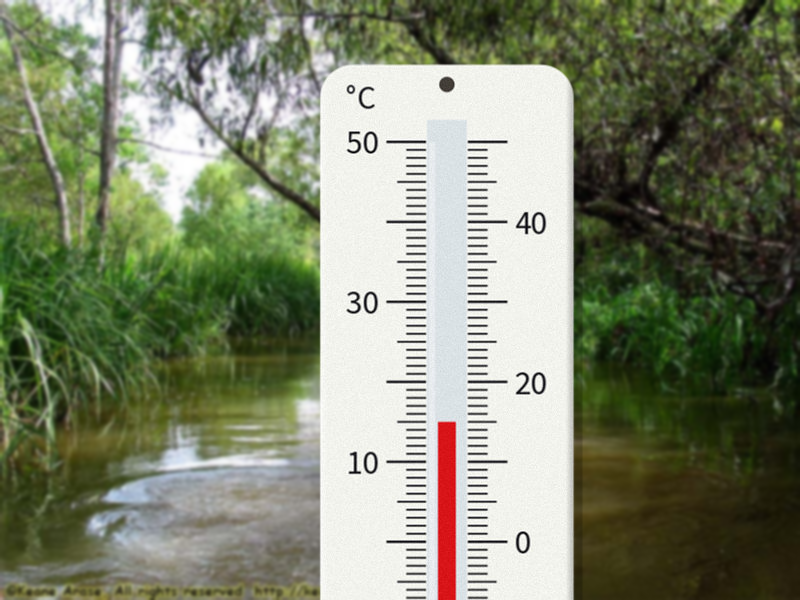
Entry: 15 °C
